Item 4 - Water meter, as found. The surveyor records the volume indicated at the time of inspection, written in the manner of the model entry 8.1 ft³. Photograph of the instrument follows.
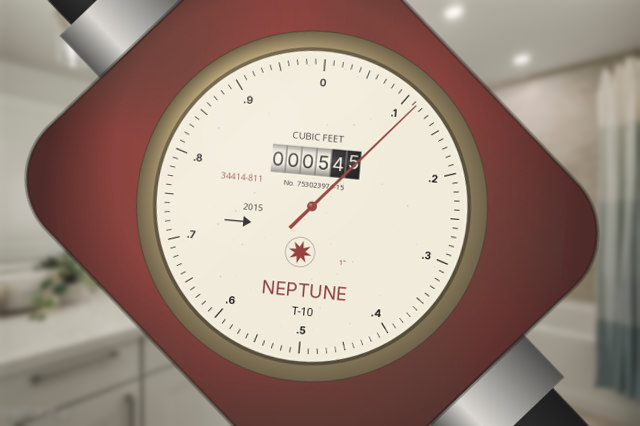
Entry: 545.11 ft³
